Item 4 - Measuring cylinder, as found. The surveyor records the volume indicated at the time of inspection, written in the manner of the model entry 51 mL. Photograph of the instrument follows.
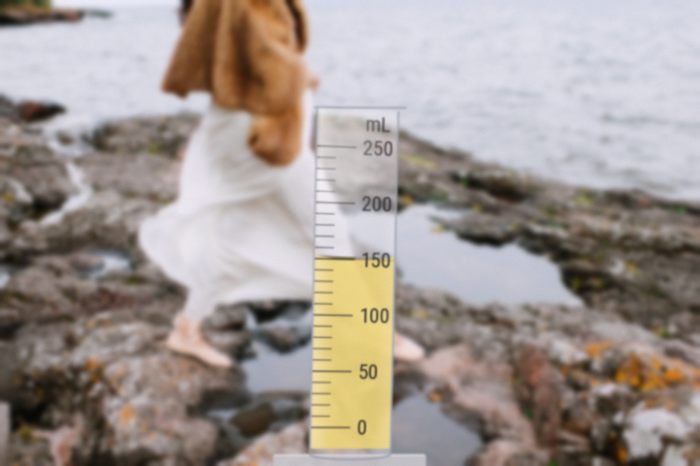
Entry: 150 mL
